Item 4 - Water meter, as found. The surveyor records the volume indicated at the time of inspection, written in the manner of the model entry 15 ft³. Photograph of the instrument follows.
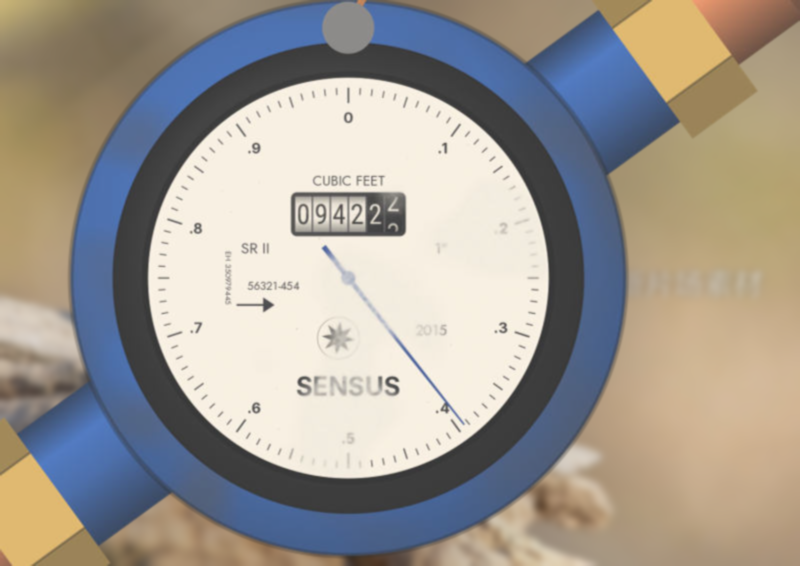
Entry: 94222.39 ft³
